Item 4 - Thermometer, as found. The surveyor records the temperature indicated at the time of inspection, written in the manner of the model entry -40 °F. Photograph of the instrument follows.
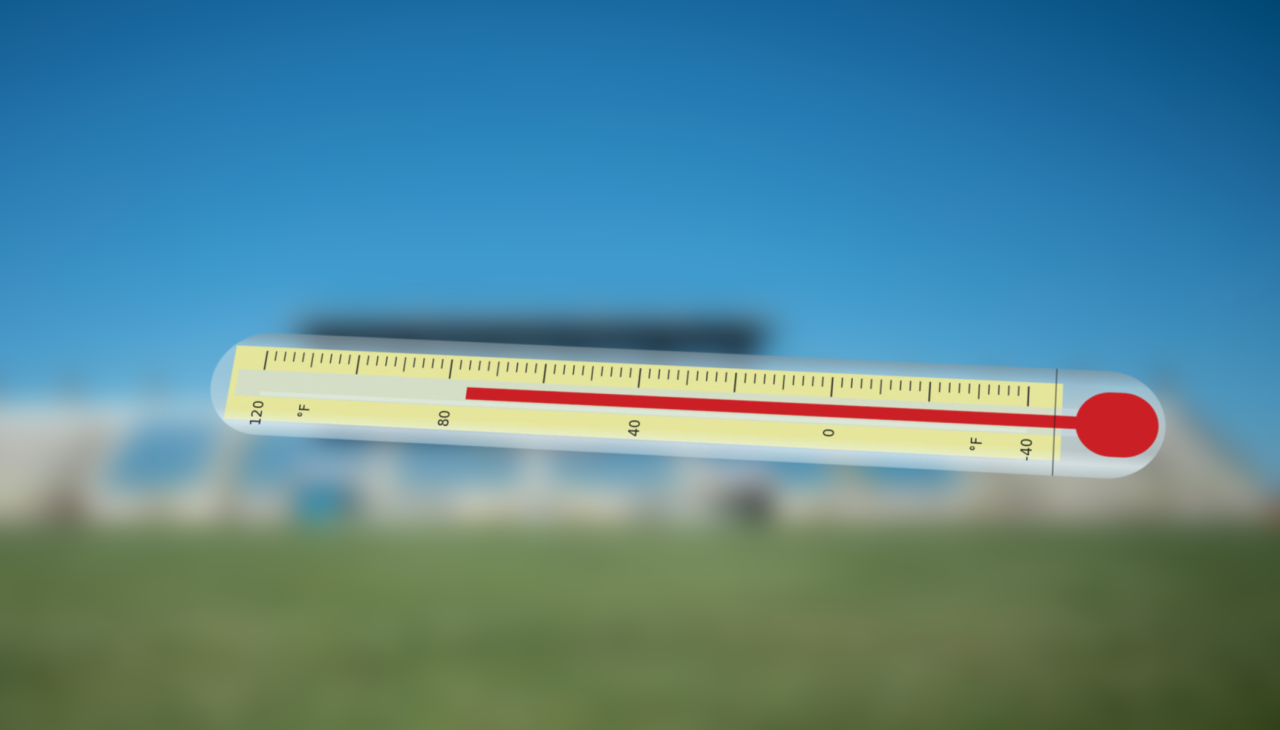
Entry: 76 °F
